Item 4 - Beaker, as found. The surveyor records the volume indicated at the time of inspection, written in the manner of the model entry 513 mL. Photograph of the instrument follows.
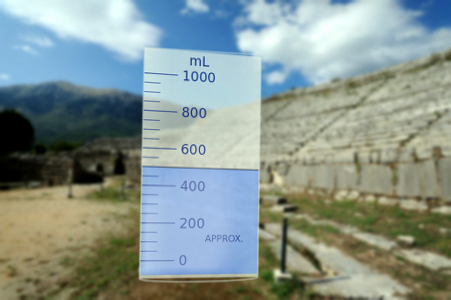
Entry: 500 mL
